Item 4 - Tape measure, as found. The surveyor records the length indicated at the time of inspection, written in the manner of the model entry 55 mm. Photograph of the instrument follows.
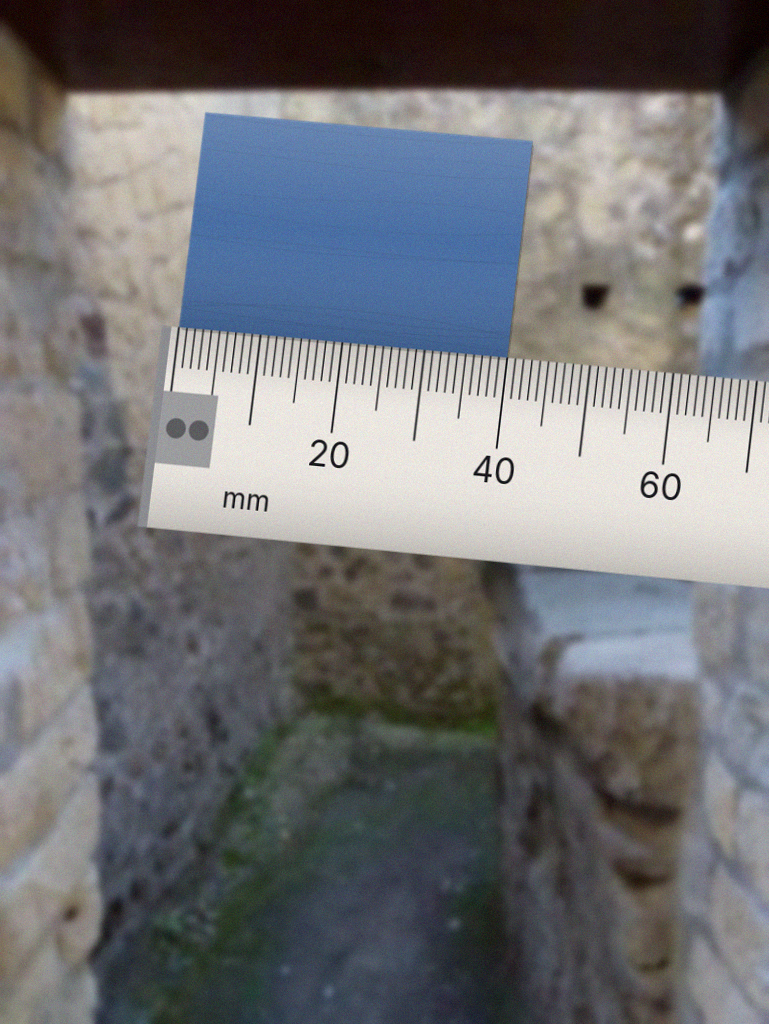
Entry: 40 mm
